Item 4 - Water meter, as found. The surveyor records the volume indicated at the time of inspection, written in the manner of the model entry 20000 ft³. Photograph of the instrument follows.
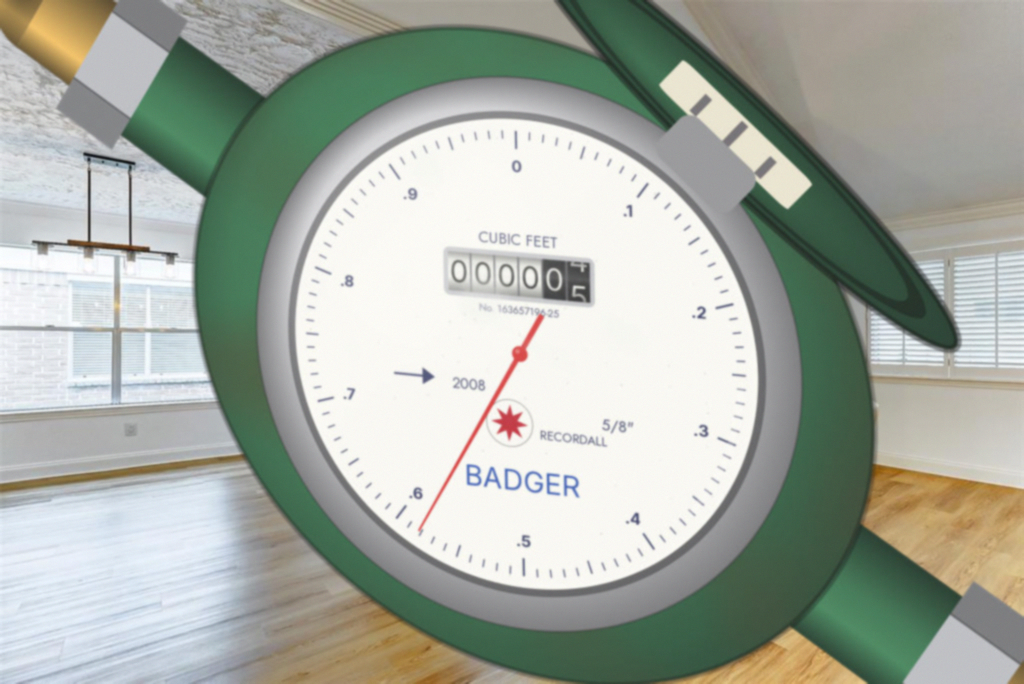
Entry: 4.58 ft³
